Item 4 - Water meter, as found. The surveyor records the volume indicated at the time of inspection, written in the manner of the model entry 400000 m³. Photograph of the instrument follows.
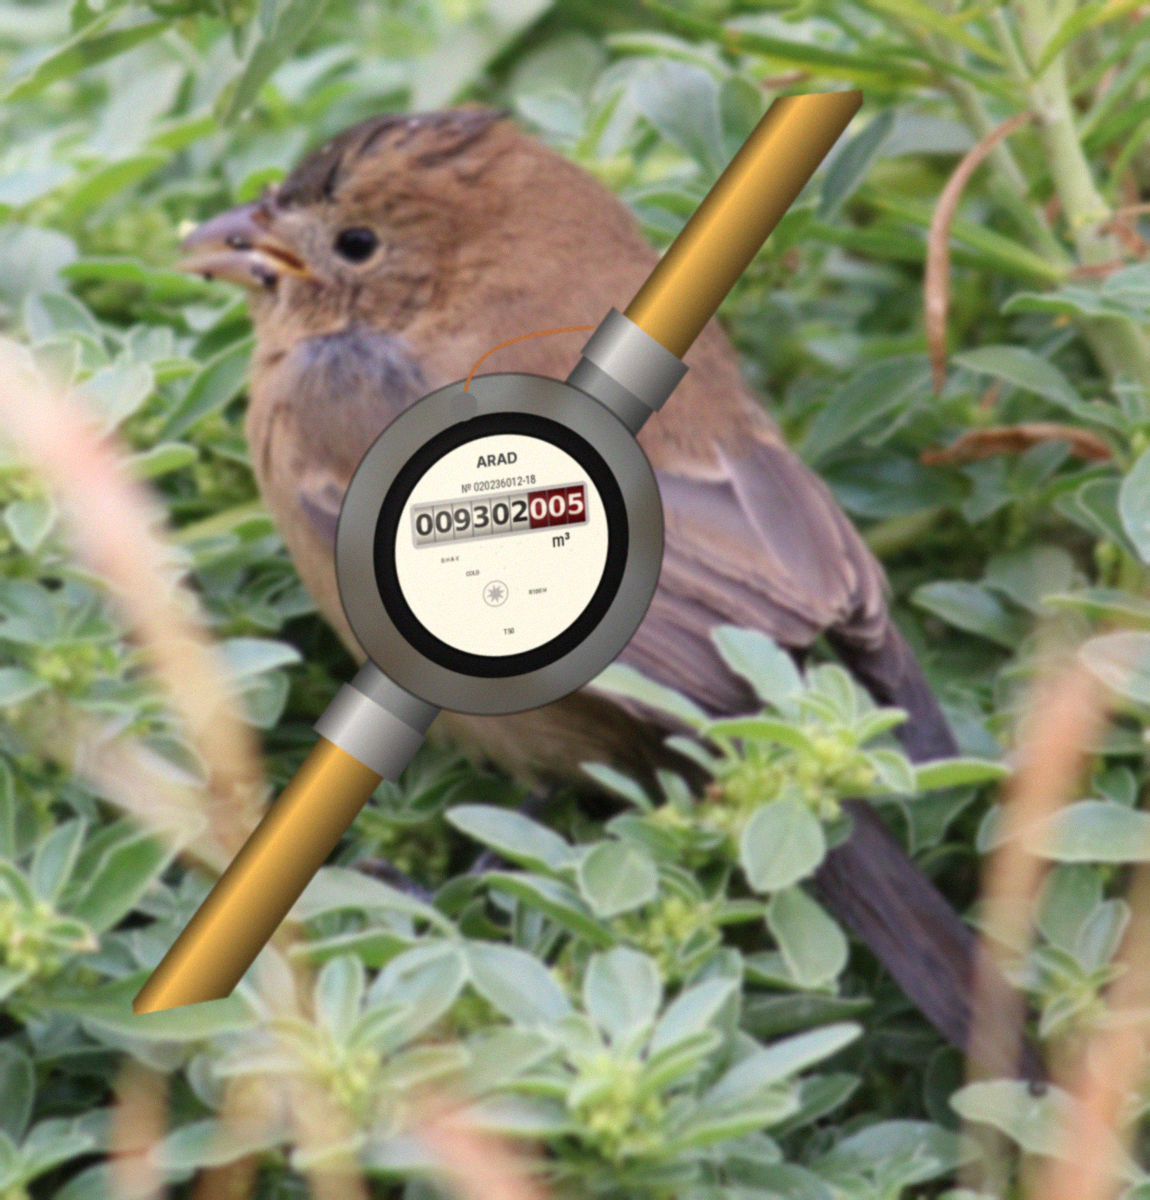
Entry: 9302.005 m³
